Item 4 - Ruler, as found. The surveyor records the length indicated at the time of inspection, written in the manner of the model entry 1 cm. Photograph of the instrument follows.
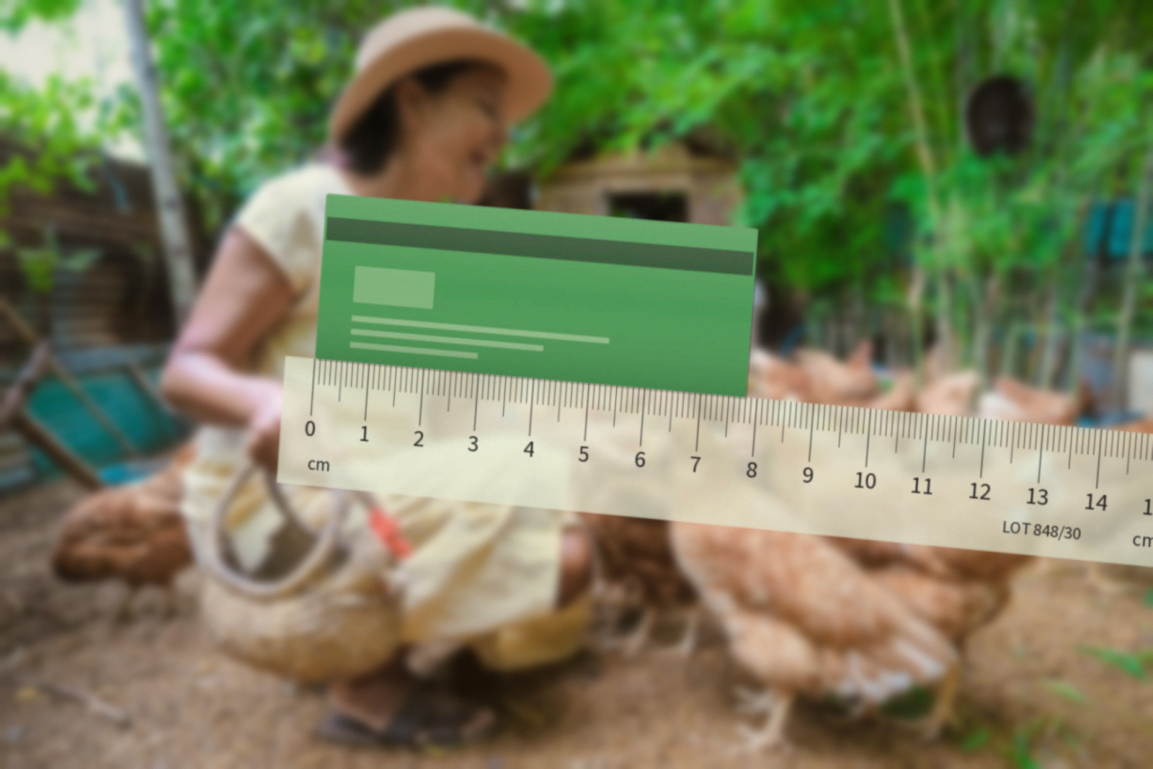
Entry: 7.8 cm
